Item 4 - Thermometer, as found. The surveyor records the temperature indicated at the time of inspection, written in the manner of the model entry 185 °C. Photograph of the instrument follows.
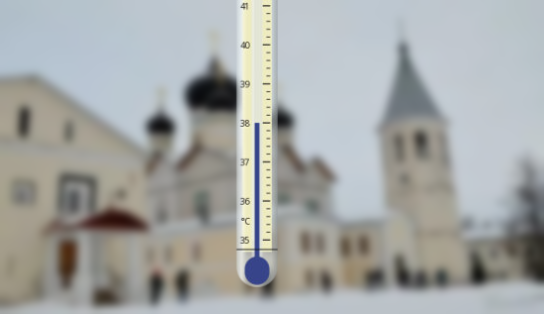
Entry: 38 °C
